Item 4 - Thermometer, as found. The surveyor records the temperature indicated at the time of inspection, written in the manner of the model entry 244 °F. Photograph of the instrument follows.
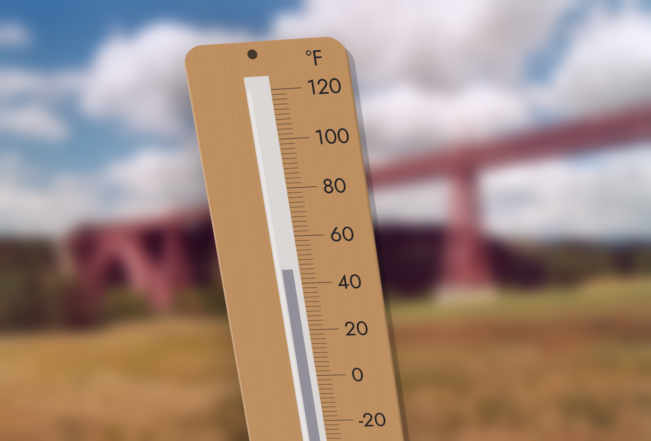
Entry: 46 °F
